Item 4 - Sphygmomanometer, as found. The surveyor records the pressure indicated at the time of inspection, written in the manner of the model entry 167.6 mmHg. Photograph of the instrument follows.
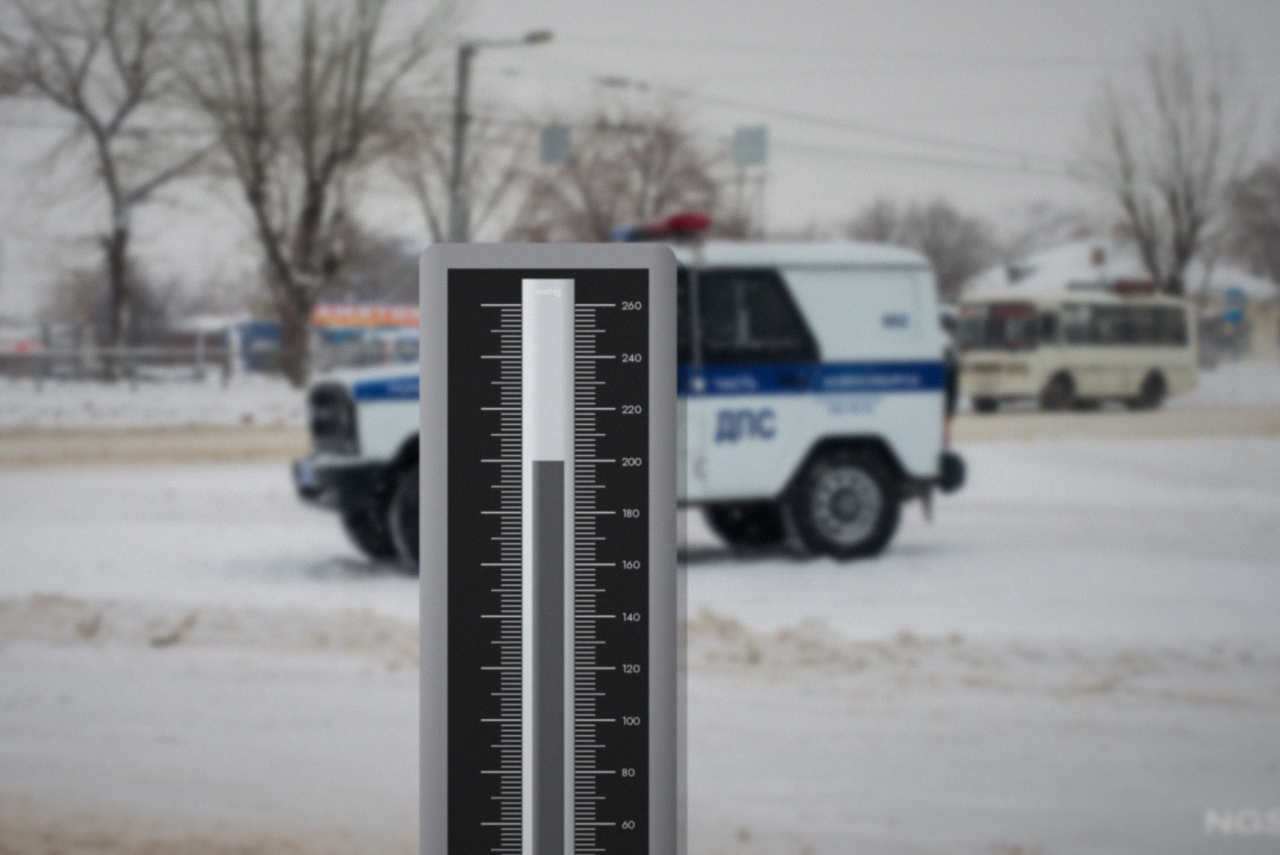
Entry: 200 mmHg
